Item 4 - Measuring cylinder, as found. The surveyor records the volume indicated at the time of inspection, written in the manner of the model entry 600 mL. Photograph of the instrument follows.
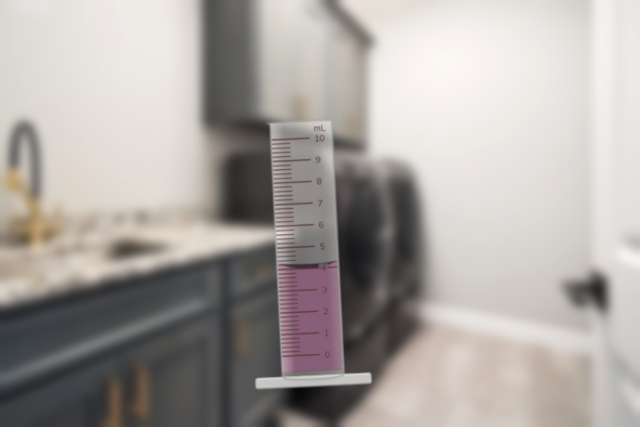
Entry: 4 mL
